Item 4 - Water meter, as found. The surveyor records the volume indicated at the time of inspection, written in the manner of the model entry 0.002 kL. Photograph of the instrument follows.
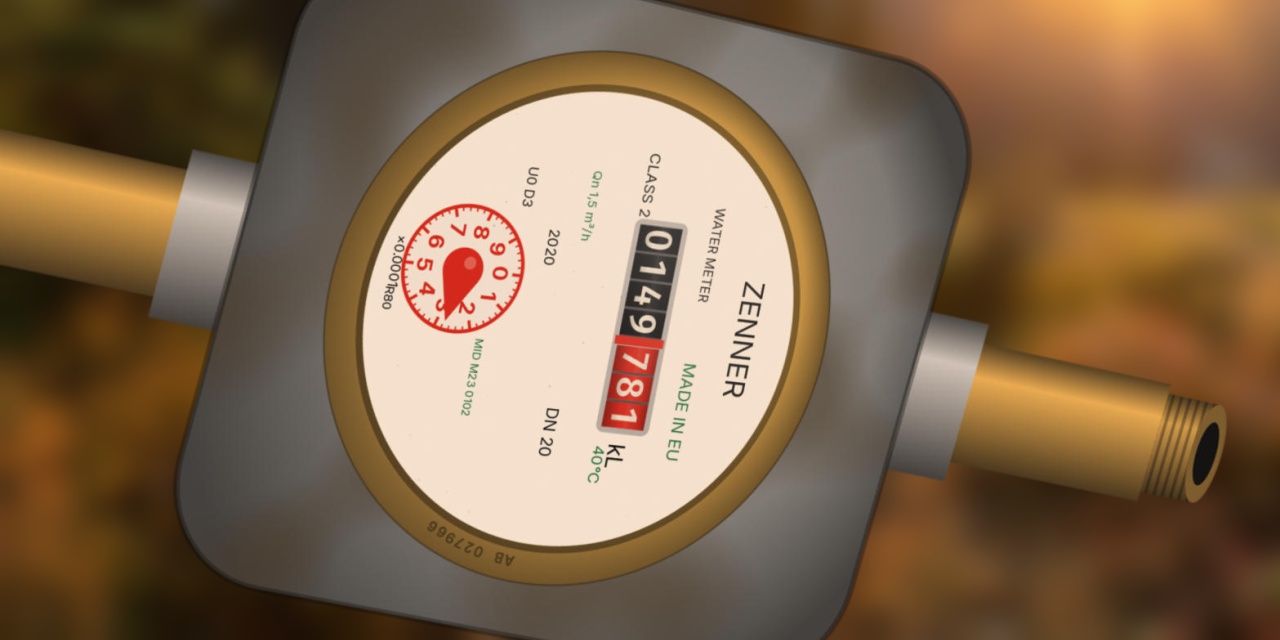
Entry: 149.7812 kL
